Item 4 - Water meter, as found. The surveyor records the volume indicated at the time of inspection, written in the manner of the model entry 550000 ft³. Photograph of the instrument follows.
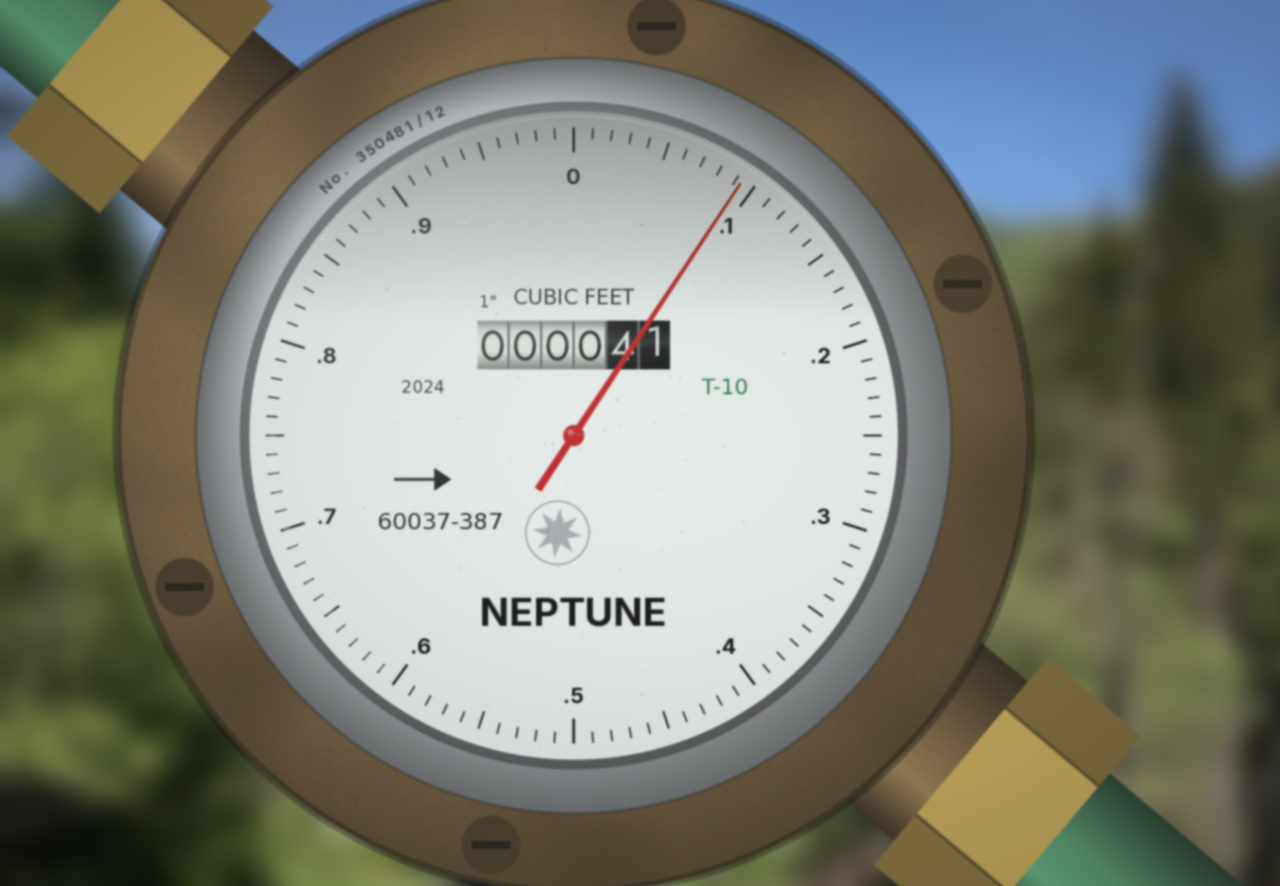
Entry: 41.09 ft³
